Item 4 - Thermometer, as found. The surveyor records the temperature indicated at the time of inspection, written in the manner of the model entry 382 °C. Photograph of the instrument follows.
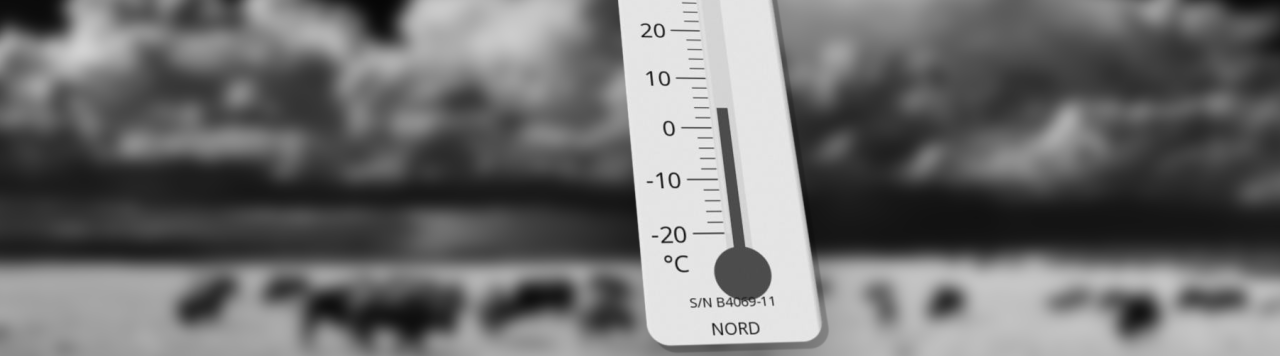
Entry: 4 °C
